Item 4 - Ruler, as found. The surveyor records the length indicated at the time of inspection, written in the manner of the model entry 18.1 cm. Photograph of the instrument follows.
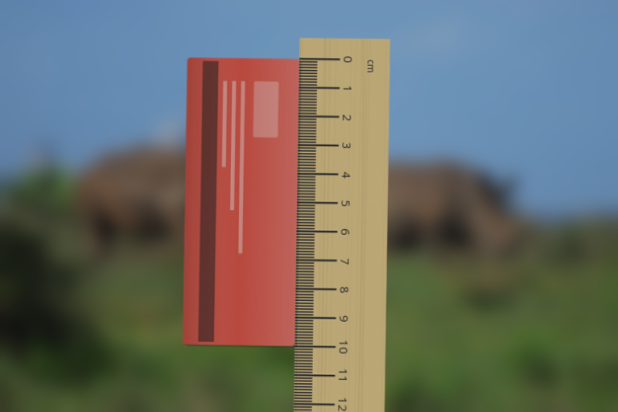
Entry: 10 cm
